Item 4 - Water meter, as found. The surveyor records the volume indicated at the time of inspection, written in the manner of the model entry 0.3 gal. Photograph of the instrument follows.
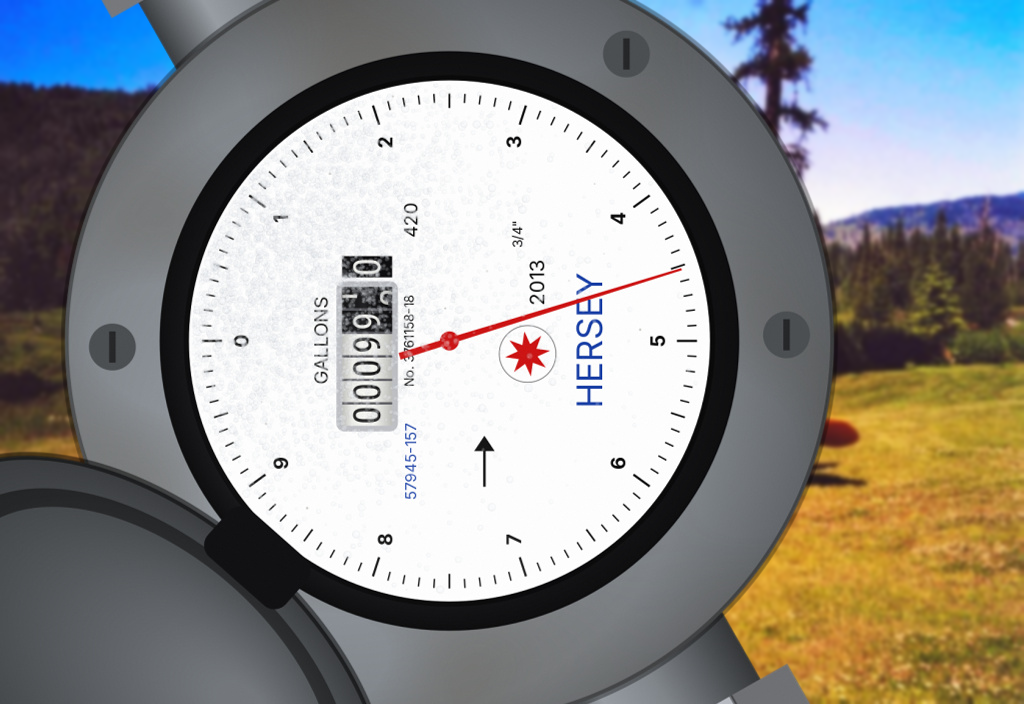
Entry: 9914.5 gal
